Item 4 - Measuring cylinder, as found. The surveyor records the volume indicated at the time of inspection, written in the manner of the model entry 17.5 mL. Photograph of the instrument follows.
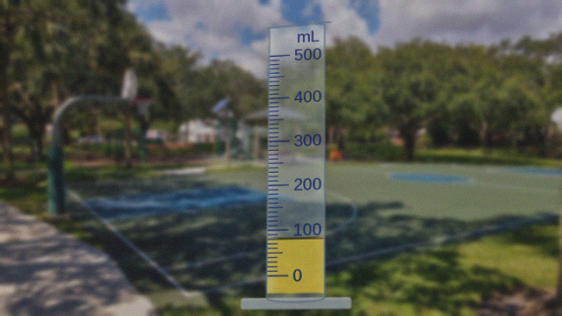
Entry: 80 mL
